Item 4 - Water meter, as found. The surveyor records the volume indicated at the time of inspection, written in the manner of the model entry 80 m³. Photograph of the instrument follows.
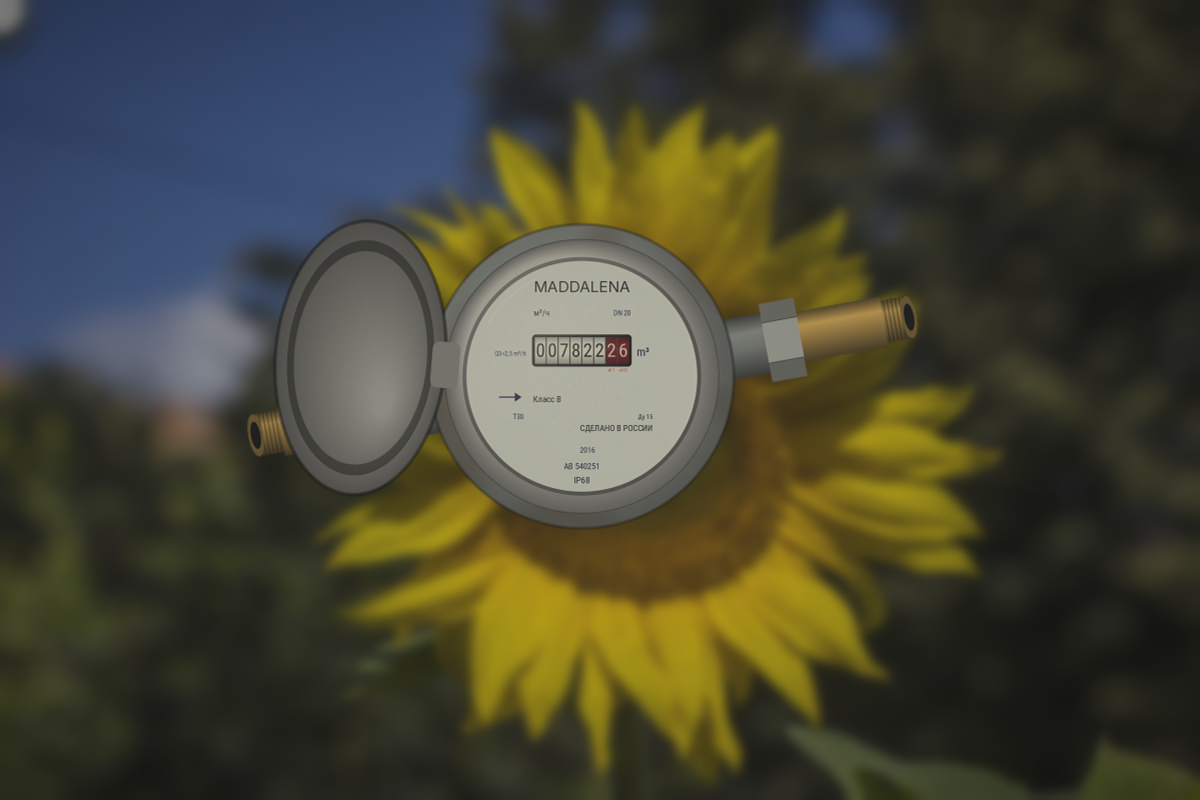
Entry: 7822.26 m³
